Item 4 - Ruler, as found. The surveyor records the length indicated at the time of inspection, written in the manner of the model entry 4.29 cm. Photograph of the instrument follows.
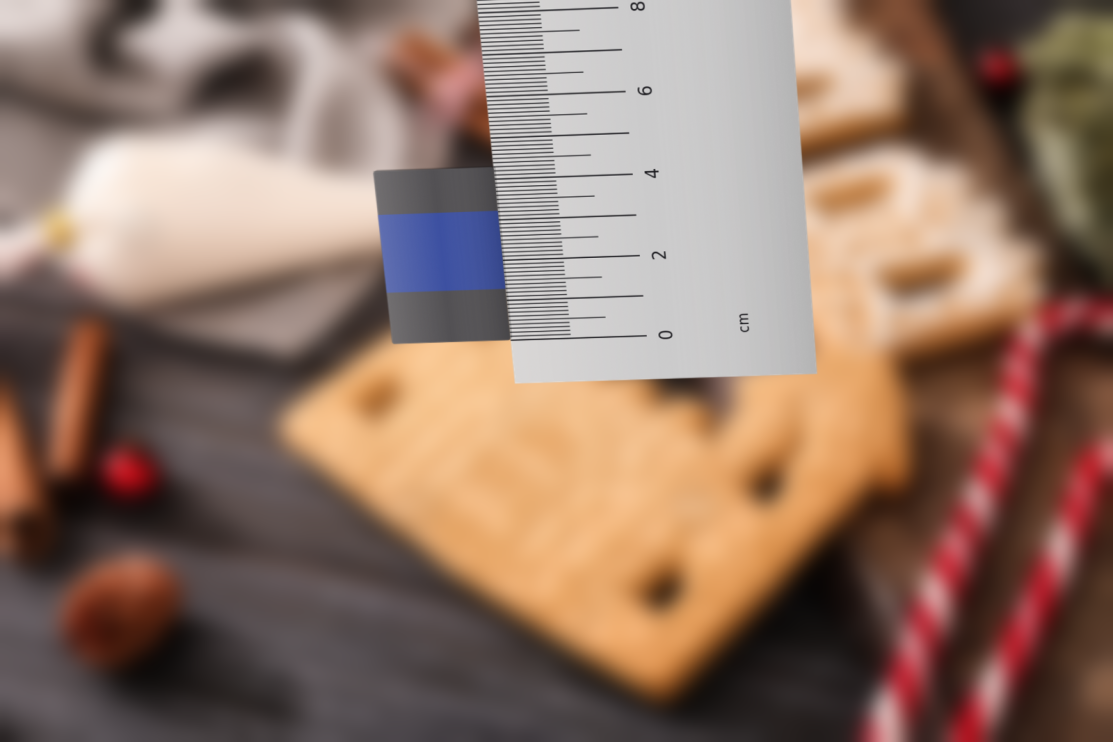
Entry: 4.3 cm
